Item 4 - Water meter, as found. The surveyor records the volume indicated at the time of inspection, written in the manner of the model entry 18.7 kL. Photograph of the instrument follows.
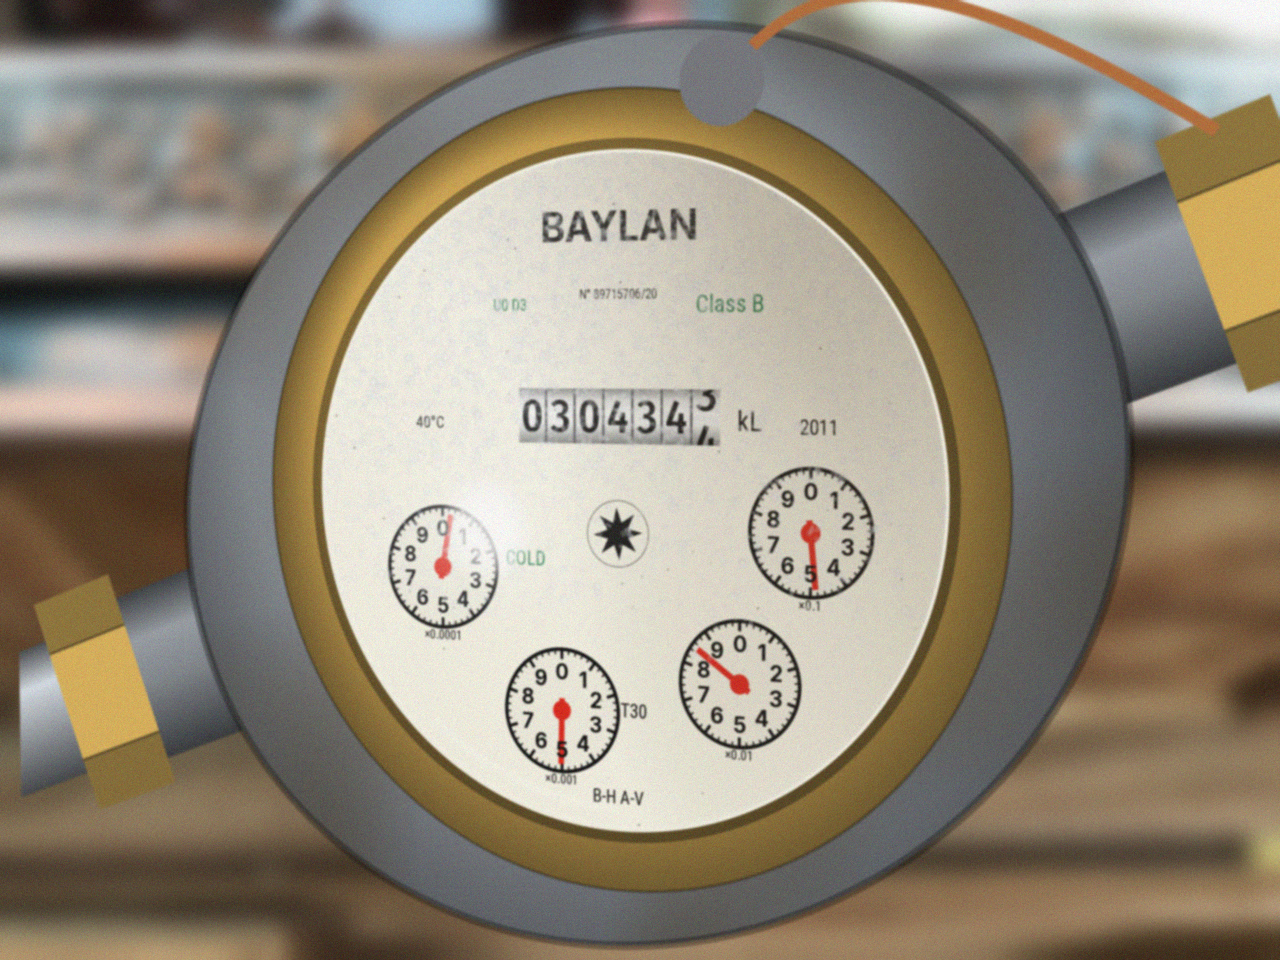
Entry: 304343.4850 kL
